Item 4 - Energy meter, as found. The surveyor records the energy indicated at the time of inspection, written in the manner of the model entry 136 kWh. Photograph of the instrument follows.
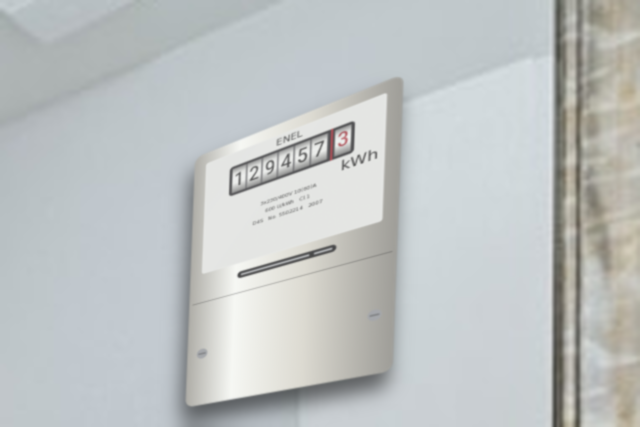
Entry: 129457.3 kWh
